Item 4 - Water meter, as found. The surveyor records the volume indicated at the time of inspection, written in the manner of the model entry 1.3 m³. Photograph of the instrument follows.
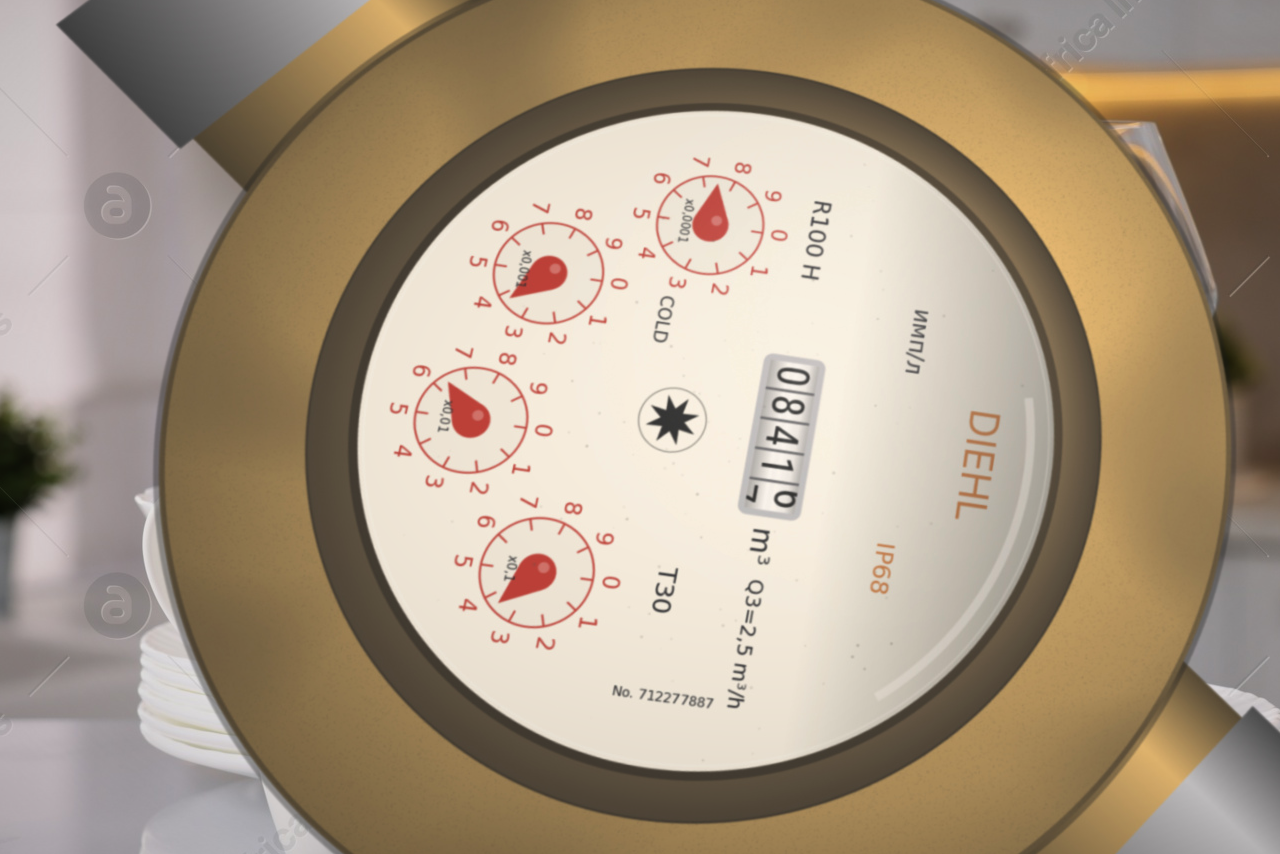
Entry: 8416.3637 m³
